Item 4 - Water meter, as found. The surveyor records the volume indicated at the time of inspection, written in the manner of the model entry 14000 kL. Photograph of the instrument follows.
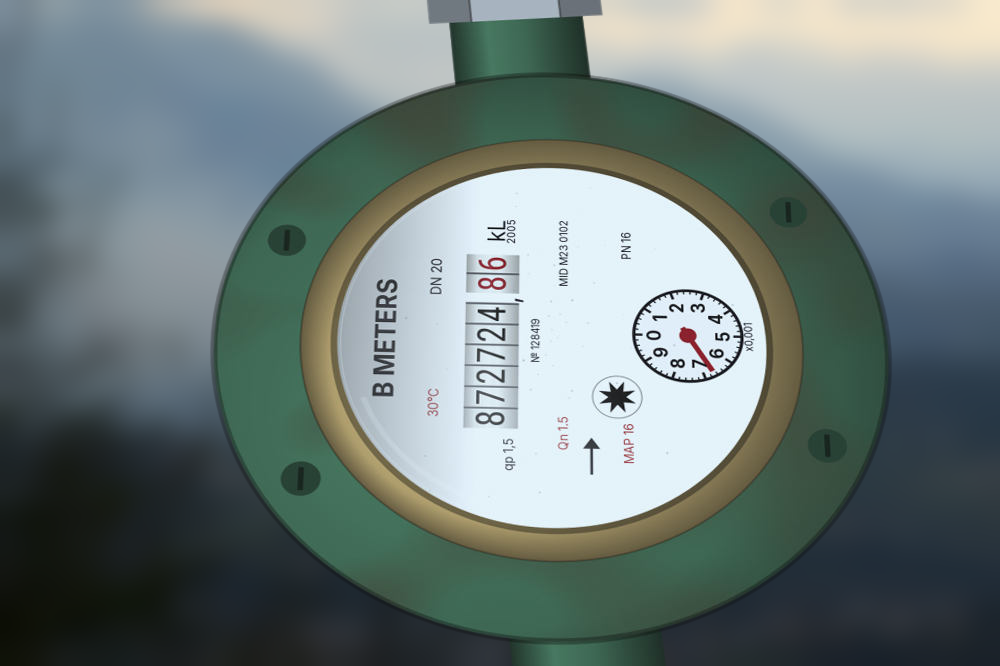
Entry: 872724.866 kL
